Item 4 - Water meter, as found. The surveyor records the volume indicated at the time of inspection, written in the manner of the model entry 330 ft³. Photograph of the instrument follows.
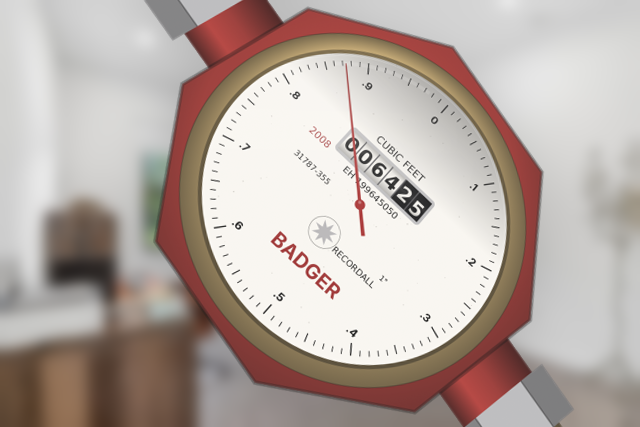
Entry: 6424.87 ft³
